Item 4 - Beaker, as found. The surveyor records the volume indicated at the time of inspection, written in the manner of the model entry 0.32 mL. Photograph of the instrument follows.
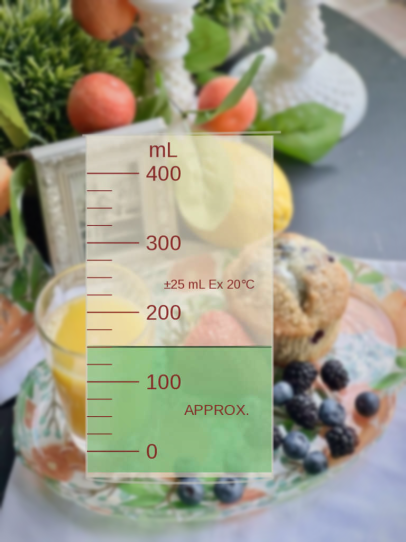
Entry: 150 mL
